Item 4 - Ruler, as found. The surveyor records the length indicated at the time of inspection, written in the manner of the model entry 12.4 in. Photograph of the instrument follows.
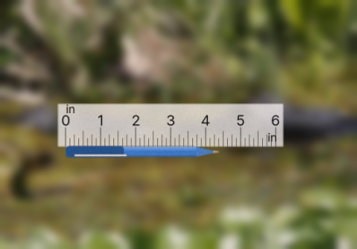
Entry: 4.375 in
